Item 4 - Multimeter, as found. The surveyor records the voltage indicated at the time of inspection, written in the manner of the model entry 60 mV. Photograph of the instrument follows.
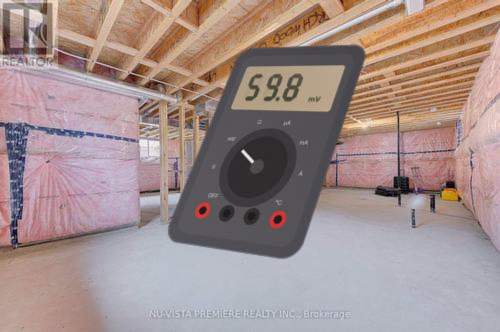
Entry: 59.8 mV
